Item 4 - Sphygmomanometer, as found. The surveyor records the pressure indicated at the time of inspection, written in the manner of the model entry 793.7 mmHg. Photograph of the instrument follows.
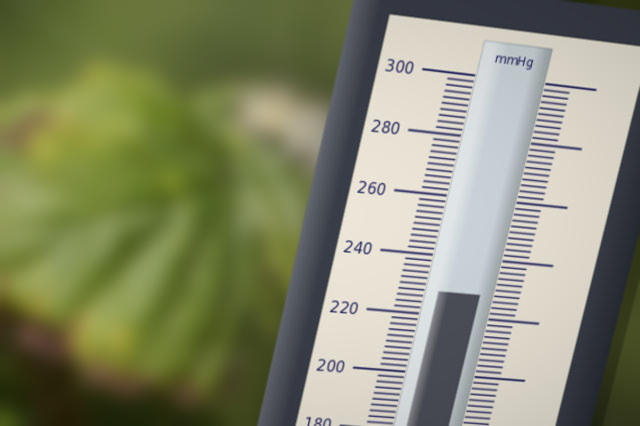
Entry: 228 mmHg
